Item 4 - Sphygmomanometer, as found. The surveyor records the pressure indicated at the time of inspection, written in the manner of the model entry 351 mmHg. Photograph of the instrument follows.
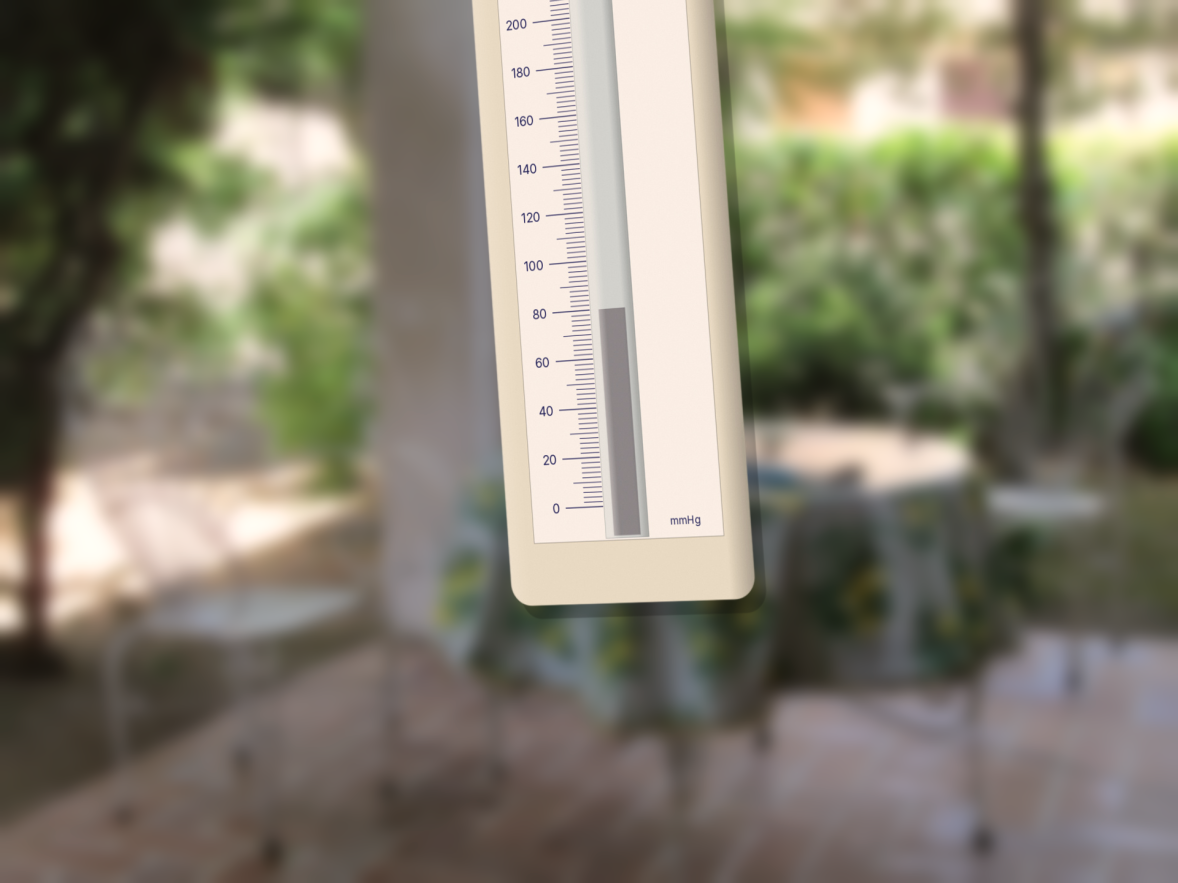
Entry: 80 mmHg
